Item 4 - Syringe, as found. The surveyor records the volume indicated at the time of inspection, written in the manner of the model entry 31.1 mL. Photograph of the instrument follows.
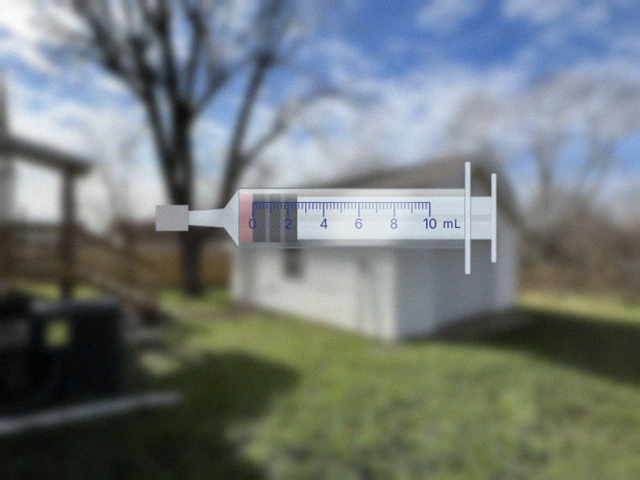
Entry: 0 mL
